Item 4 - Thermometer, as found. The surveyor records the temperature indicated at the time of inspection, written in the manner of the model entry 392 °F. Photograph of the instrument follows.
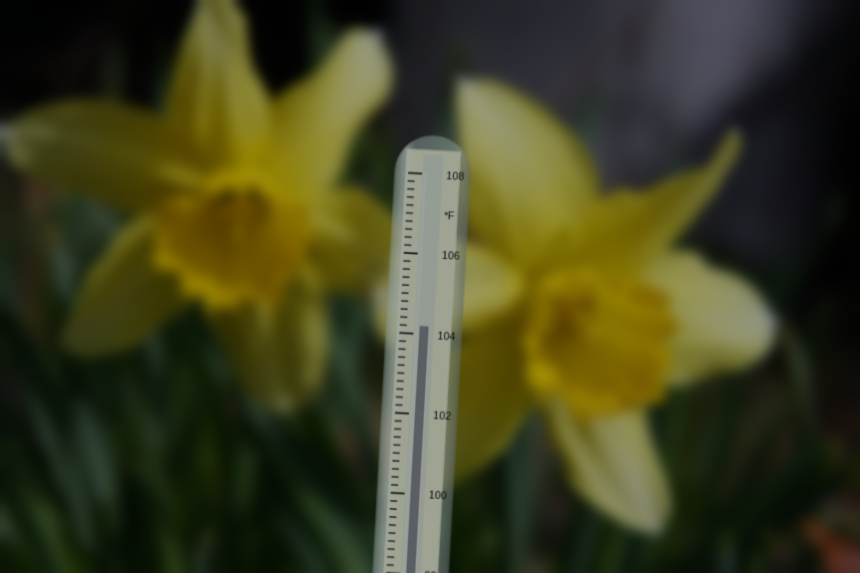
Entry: 104.2 °F
